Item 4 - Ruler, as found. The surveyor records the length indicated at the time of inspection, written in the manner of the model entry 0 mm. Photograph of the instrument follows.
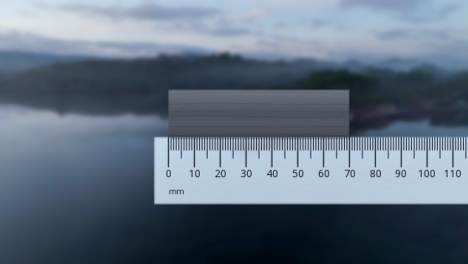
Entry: 70 mm
